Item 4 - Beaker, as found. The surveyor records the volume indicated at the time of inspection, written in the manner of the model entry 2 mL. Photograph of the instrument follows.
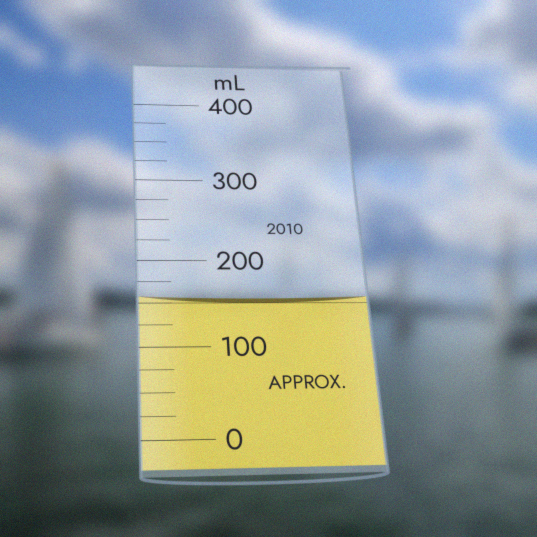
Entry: 150 mL
